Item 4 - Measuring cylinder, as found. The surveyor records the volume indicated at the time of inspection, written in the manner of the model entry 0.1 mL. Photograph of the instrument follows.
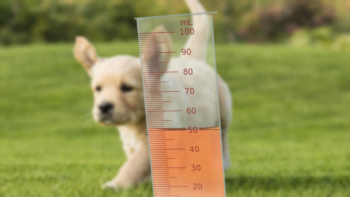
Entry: 50 mL
